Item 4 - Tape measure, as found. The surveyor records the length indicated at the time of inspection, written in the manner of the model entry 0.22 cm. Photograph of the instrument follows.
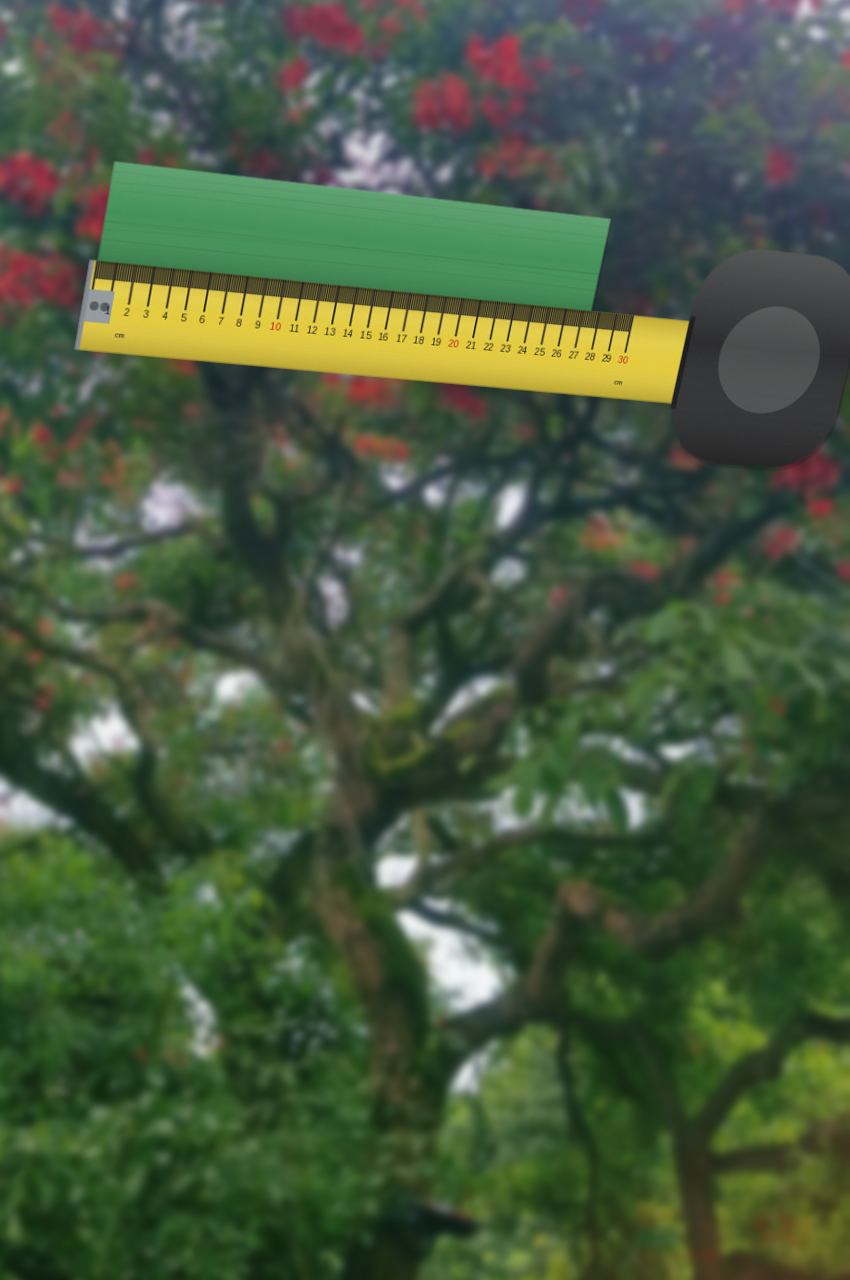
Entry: 27.5 cm
